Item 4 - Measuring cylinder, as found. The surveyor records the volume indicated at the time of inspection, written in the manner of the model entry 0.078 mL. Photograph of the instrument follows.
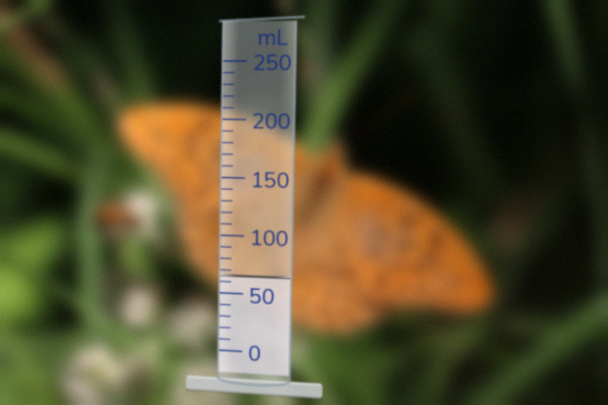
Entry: 65 mL
